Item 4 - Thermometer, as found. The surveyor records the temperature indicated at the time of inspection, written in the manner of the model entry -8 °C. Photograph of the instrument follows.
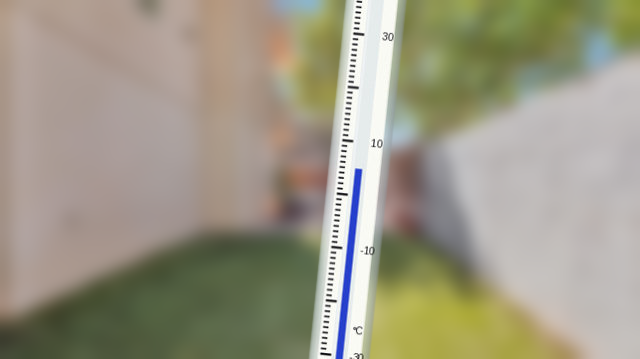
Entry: 5 °C
